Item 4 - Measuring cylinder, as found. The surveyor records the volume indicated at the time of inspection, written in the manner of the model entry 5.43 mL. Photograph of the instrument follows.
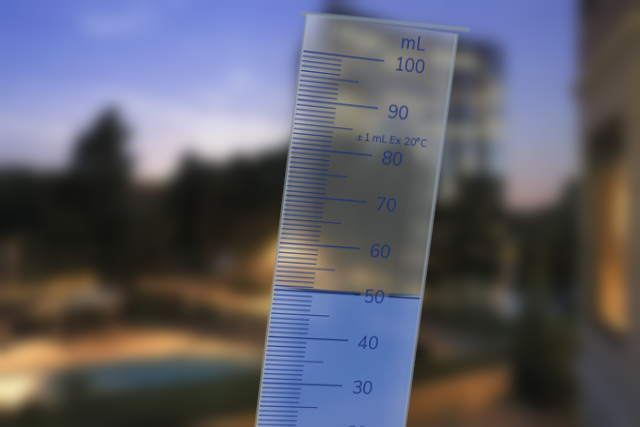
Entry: 50 mL
